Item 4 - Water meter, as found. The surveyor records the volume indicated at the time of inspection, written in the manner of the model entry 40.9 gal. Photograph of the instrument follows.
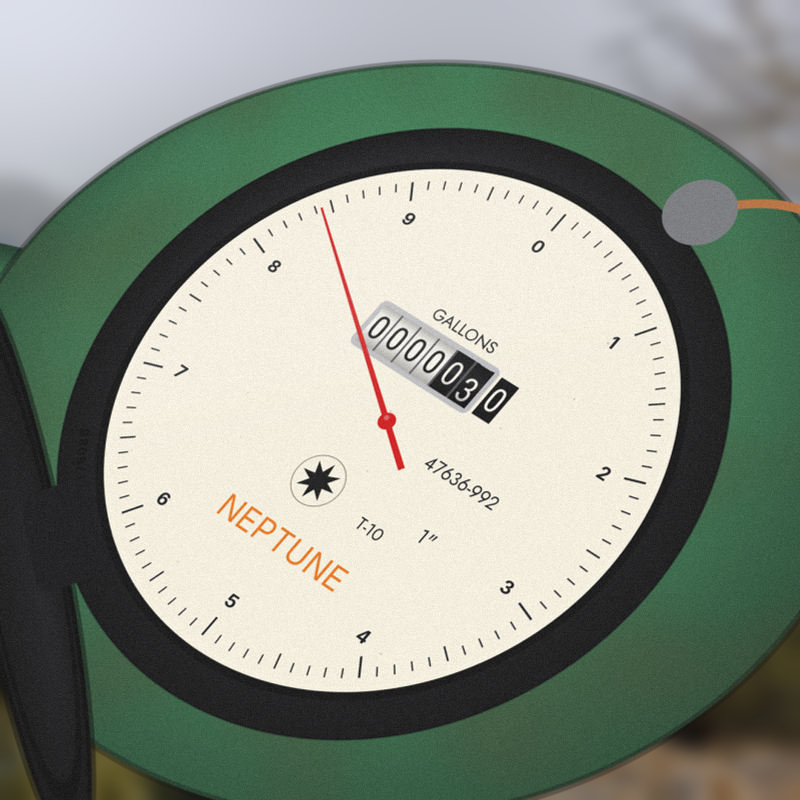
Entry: 28.4 gal
